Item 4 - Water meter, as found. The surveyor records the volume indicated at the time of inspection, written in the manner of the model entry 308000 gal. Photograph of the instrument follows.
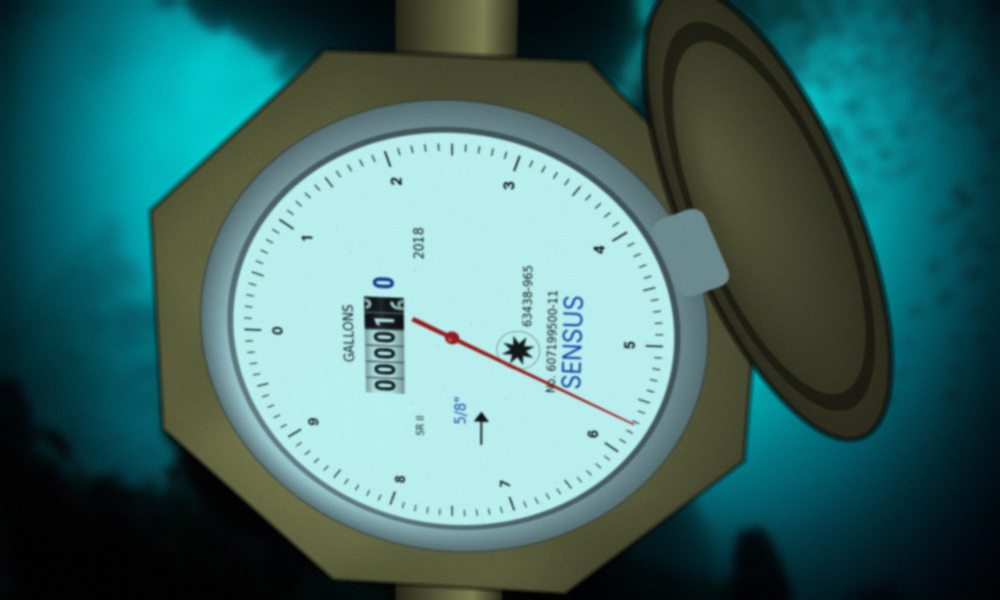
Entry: 155.7 gal
